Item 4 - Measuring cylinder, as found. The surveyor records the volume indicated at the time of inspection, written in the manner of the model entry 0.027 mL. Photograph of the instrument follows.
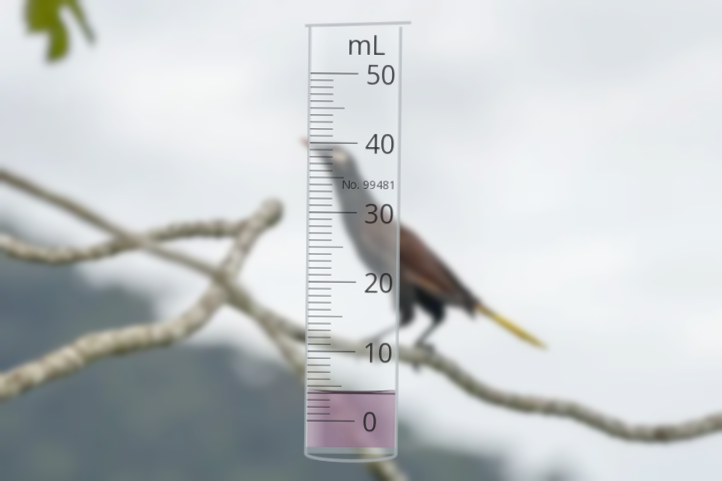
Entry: 4 mL
